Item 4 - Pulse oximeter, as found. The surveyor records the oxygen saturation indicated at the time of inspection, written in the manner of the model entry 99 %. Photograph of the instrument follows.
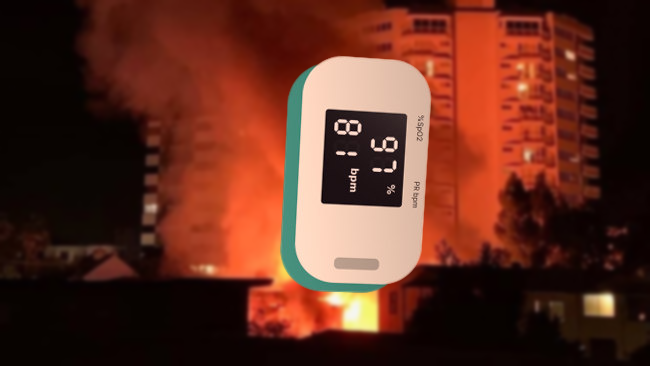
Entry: 97 %
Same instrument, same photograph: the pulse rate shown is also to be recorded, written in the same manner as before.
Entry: 81 bpm
